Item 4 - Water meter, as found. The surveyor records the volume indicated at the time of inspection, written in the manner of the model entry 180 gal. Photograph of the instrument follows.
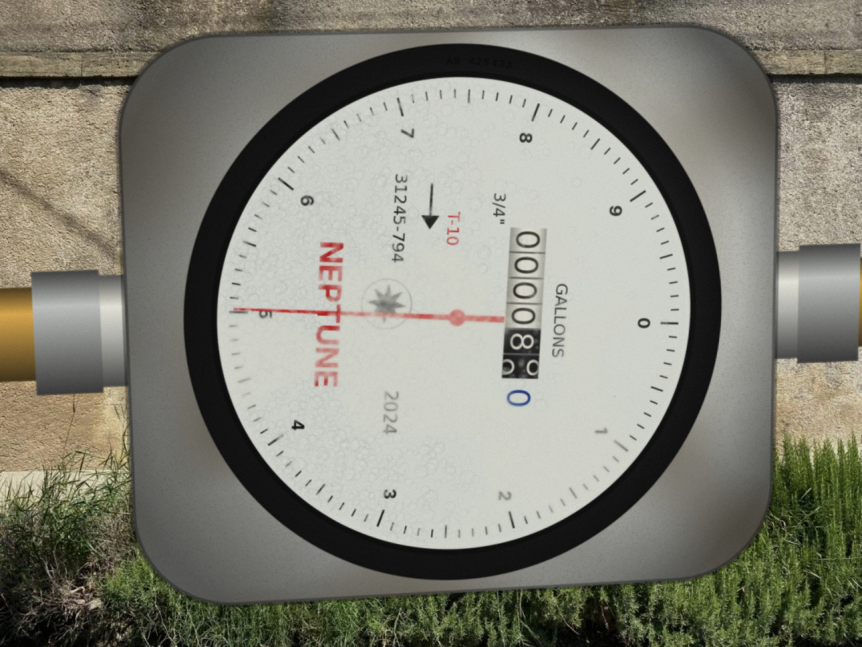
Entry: 885.0 gal
